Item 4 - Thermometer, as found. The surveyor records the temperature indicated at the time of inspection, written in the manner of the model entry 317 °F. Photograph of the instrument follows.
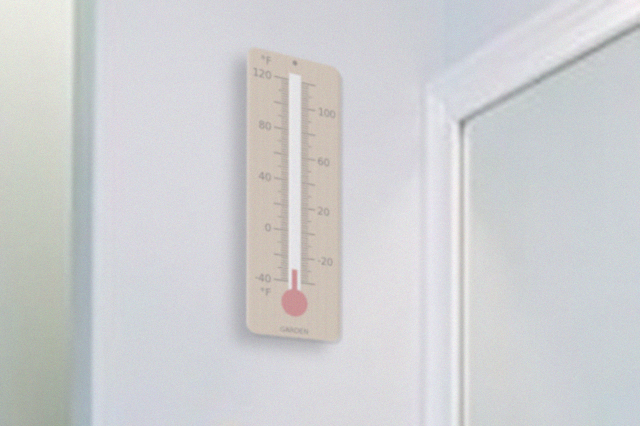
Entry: -30 °F
